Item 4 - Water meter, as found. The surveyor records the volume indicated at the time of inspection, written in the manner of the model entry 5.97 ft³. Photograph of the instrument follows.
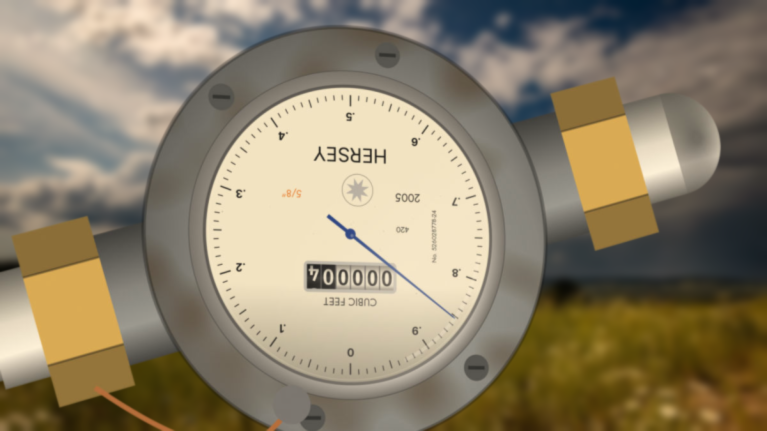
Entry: 3.85 ft³
